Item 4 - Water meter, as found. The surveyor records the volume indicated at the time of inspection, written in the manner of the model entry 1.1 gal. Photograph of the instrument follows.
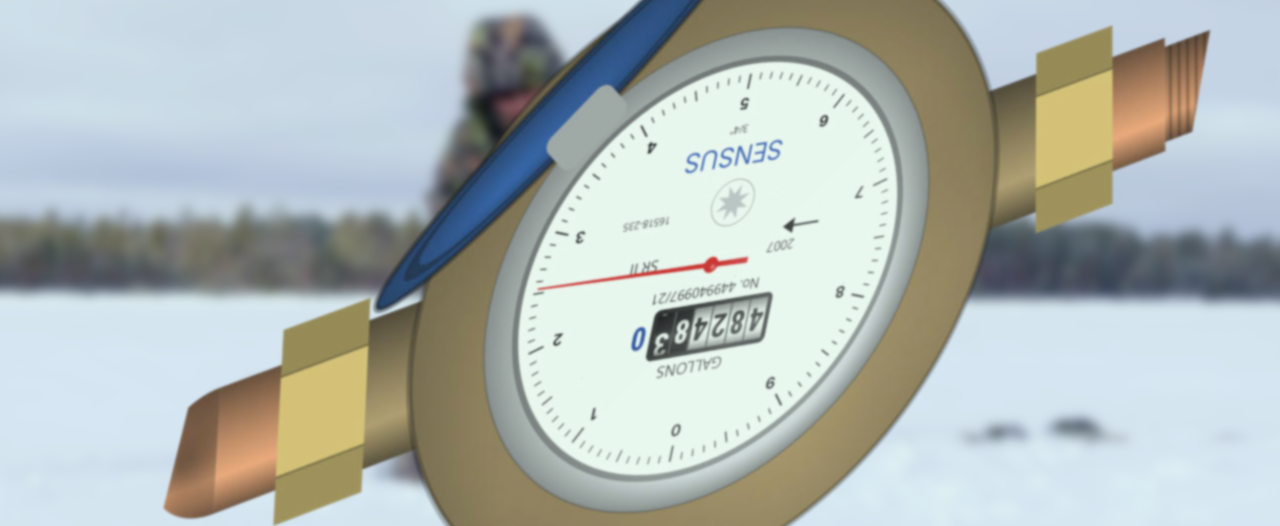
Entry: 4824832.5 gal
